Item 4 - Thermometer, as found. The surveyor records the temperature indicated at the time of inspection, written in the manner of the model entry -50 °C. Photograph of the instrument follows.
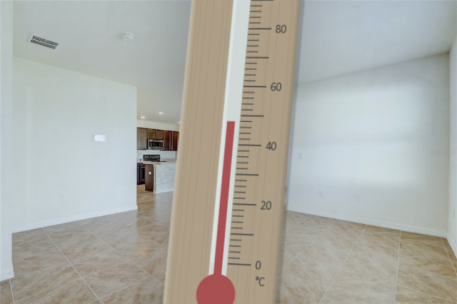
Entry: 48 °C
